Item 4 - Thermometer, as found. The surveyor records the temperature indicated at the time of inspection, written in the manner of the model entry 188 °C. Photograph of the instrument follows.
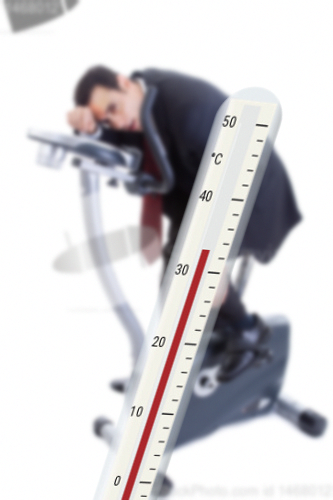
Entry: 33 °C
